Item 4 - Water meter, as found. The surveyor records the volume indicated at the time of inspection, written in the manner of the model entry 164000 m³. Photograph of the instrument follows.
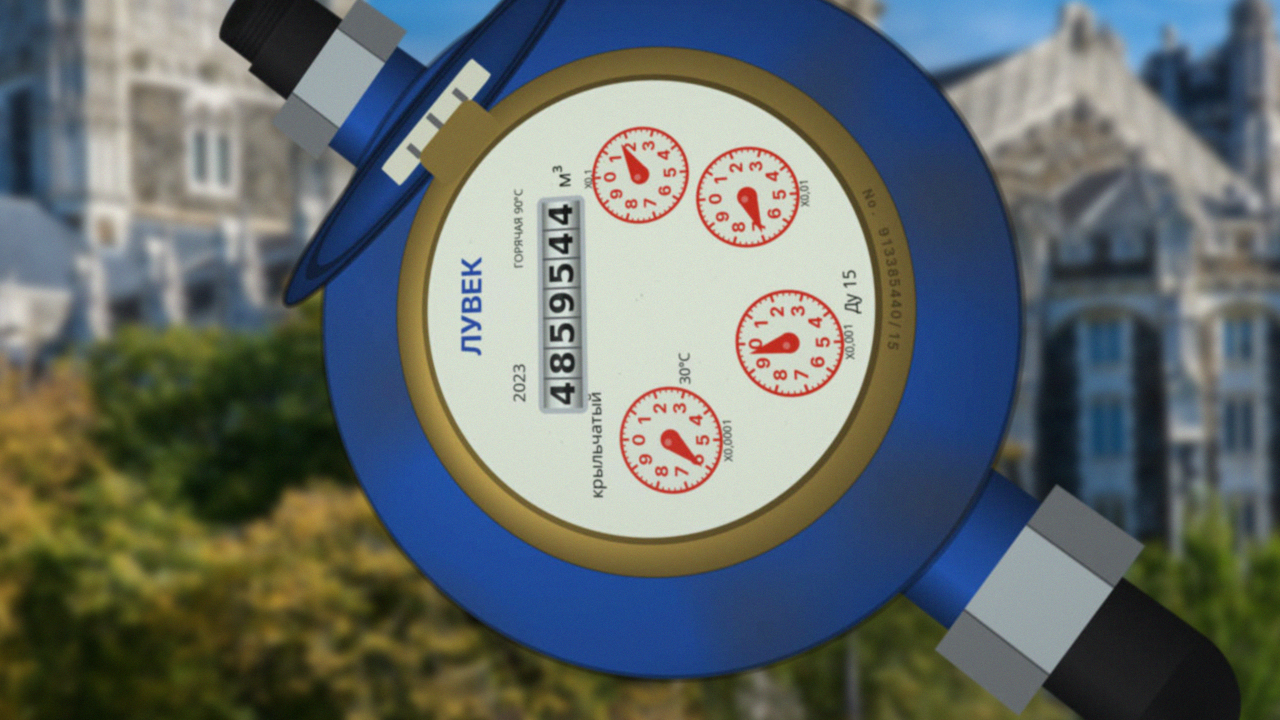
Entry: 4859544.1696 m³
